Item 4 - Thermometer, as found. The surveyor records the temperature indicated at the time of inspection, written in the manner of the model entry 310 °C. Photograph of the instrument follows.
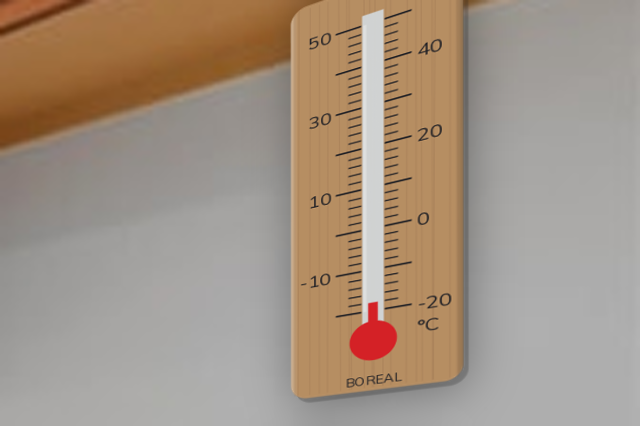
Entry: -18 °C
